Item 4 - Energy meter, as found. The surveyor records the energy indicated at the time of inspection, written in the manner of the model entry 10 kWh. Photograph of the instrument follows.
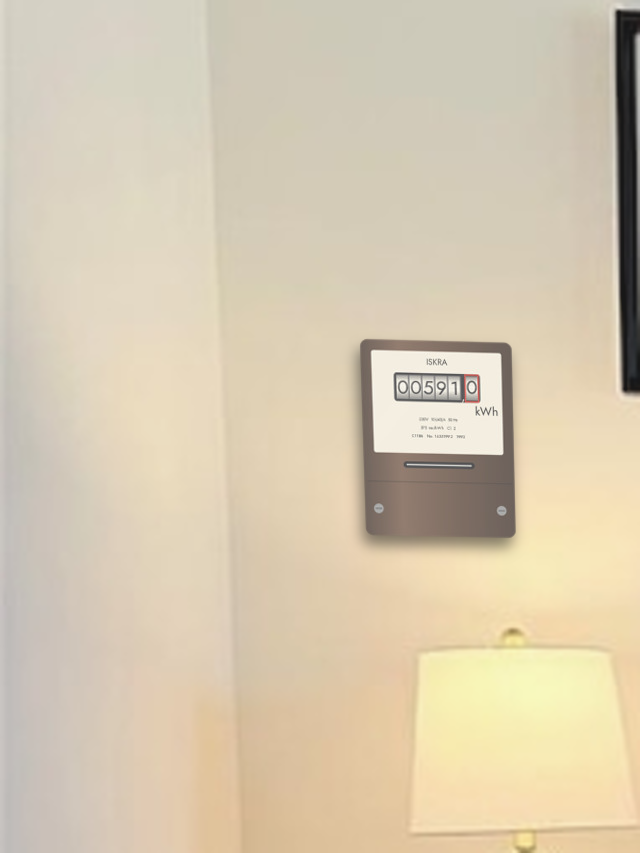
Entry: 591.0 kWh
